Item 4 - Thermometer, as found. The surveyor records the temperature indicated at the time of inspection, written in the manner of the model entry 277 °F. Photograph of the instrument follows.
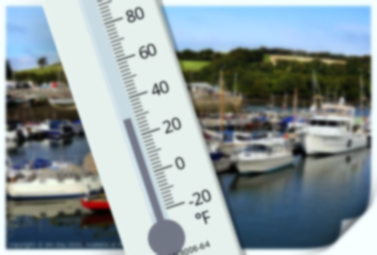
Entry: 30 °F
